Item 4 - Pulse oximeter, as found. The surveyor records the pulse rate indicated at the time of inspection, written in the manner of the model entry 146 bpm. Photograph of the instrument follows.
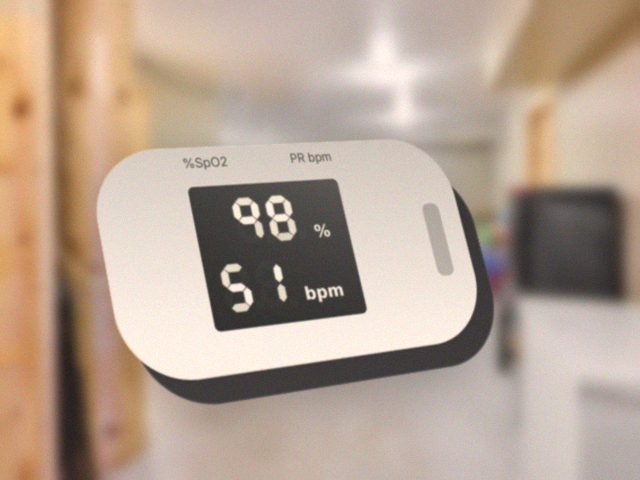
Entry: 51 bpm
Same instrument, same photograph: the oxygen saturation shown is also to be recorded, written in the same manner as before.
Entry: 98 %
